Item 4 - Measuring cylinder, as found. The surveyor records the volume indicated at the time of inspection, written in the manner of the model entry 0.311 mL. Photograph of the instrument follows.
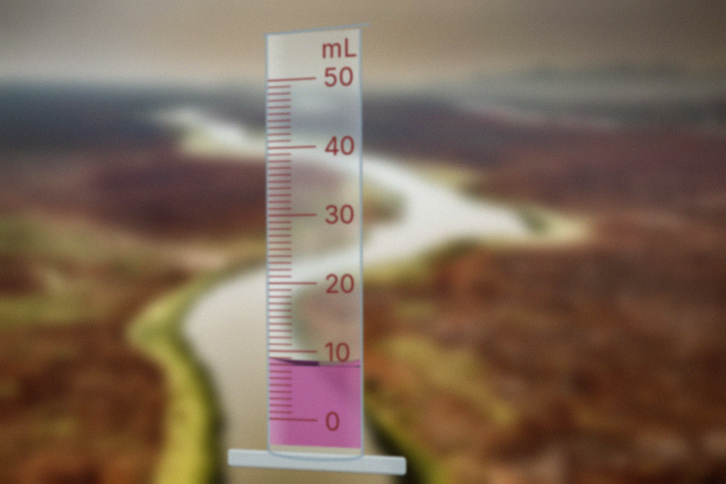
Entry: 8 mL
